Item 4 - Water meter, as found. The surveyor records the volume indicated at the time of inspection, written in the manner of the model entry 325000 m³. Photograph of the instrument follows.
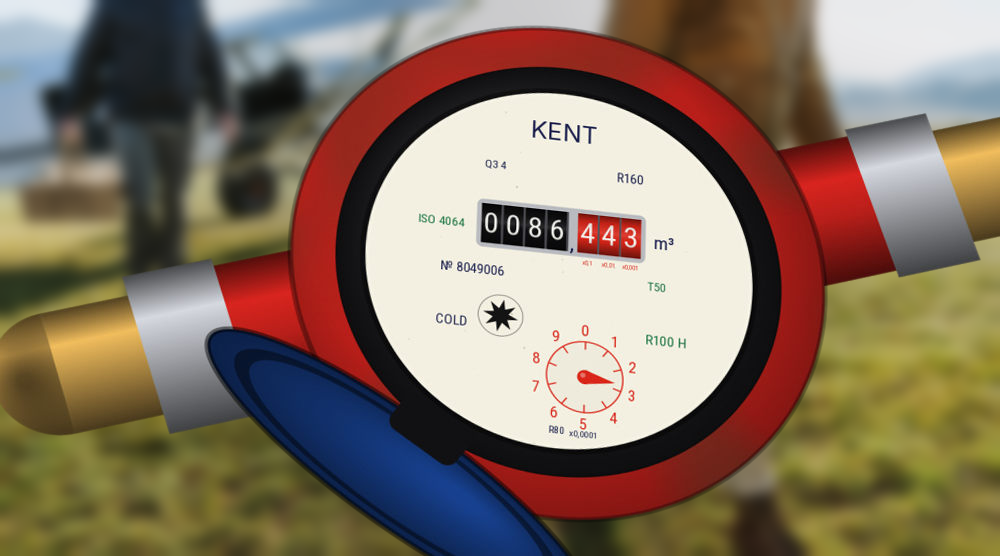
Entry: 86.4432 m³
